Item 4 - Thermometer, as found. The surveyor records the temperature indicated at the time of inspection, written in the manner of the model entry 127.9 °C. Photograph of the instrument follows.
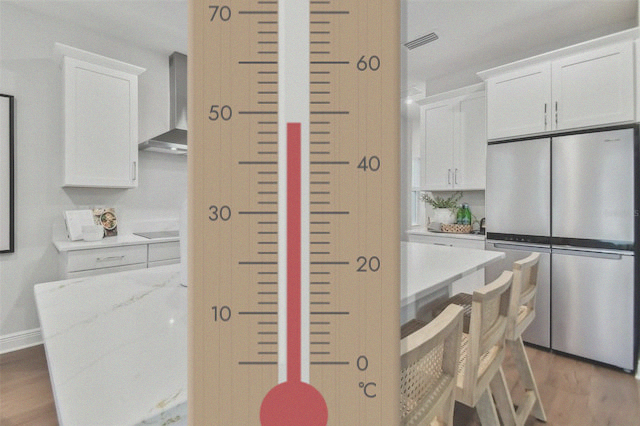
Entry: 48 °C
